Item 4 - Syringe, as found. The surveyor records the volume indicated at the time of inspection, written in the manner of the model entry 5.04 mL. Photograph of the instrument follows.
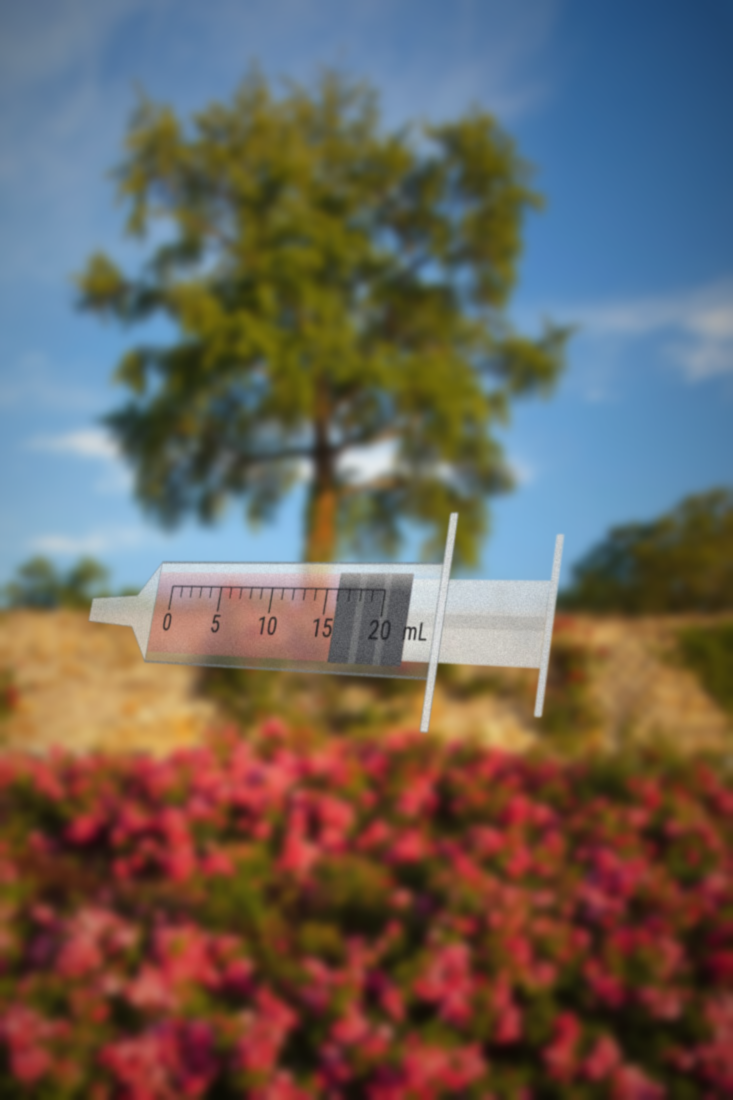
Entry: 16 mL
